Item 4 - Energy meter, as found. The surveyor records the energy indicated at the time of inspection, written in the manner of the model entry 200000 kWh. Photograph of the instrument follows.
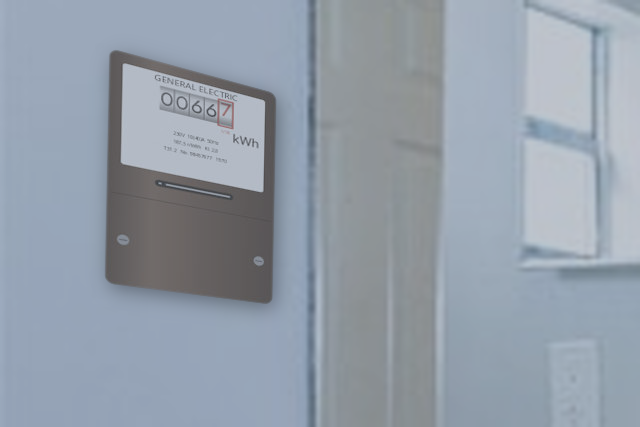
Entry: 66.7 kWh
